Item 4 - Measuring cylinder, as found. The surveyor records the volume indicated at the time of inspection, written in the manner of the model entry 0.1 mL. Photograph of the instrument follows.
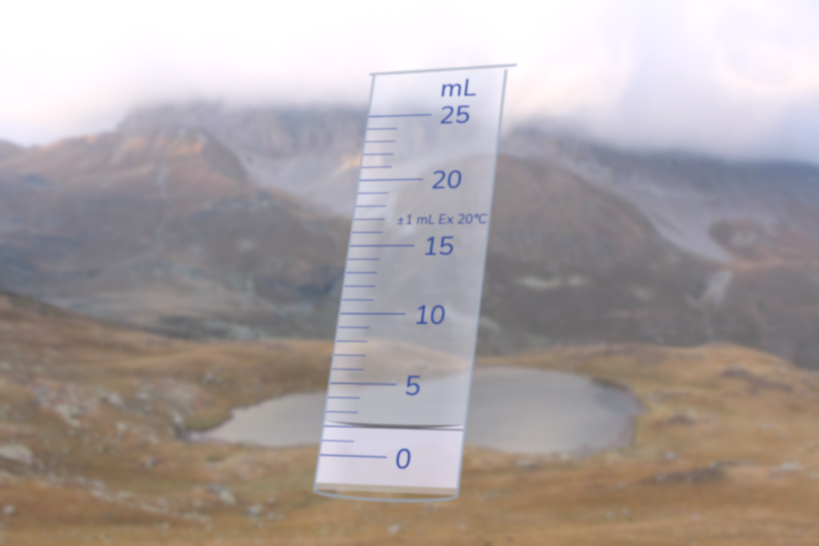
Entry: 2 mL
